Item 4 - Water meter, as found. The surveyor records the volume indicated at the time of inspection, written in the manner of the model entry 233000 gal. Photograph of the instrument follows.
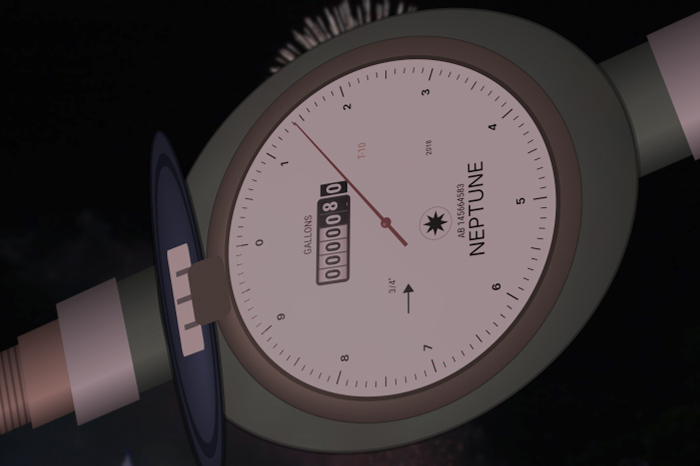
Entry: 81.4 gal
